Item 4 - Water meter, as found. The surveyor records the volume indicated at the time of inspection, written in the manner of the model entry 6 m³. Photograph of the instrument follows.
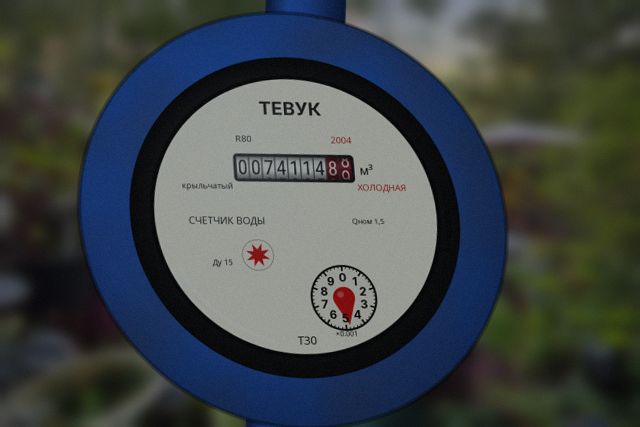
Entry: 74114.884 m³
